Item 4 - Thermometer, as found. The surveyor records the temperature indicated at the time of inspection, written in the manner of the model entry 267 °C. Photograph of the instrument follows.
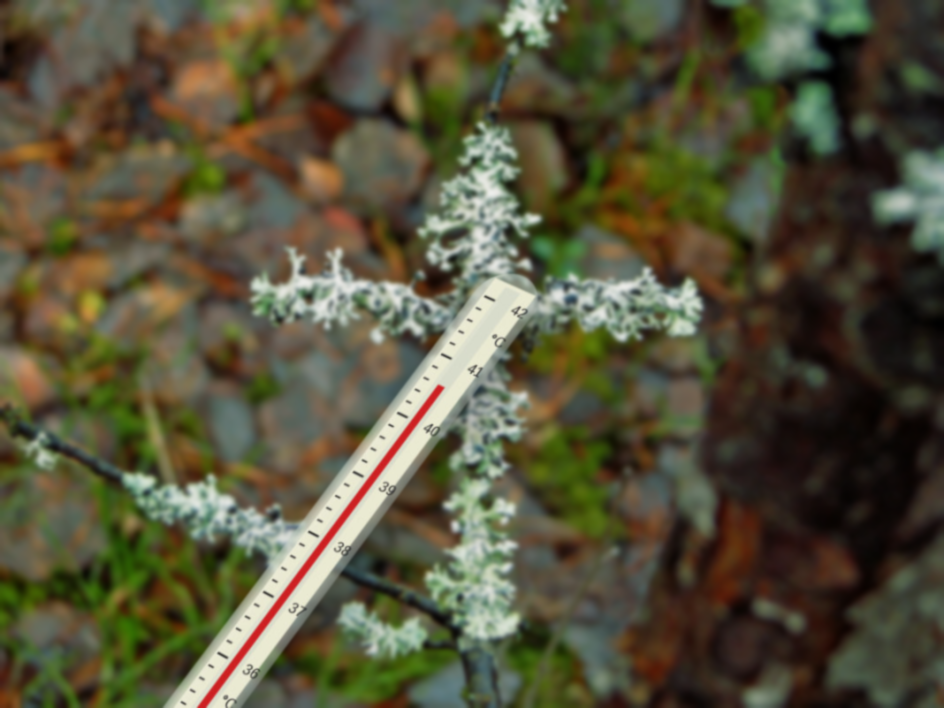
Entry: 40.6 °C
